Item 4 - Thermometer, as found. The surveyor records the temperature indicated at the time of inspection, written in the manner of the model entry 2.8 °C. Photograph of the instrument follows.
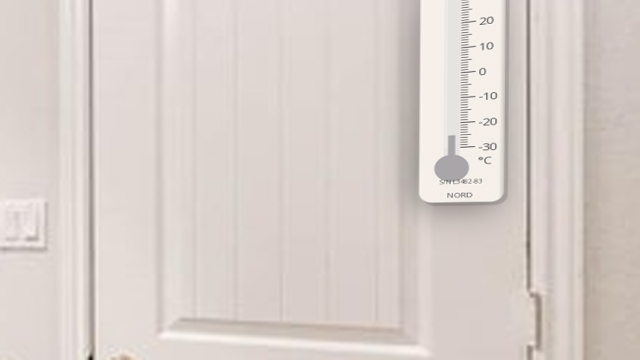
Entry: -25 °C
